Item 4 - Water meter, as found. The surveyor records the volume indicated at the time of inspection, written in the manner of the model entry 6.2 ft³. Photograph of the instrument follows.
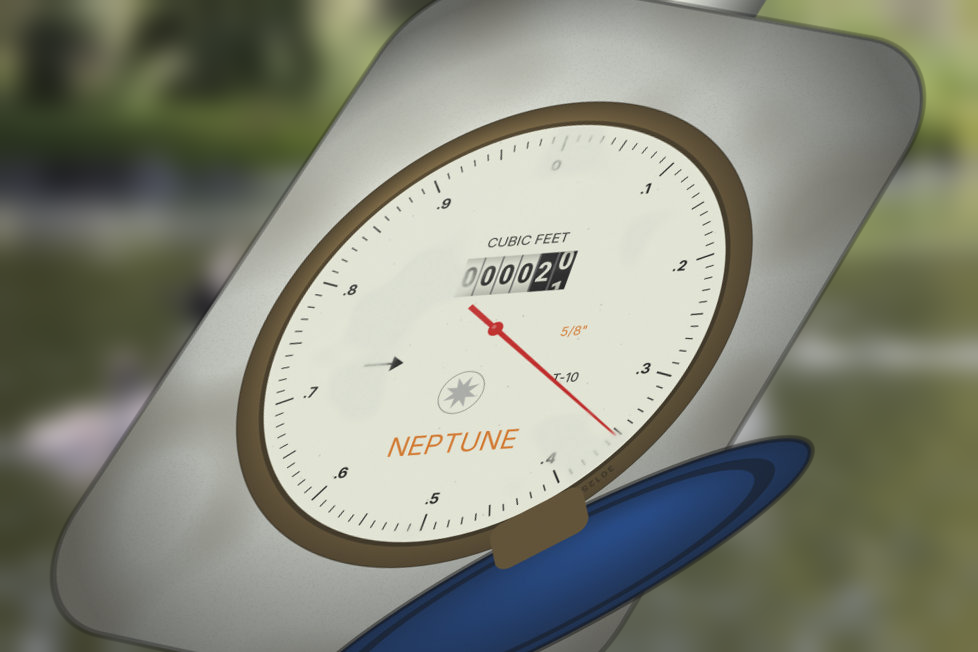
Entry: 20.35 ft³
